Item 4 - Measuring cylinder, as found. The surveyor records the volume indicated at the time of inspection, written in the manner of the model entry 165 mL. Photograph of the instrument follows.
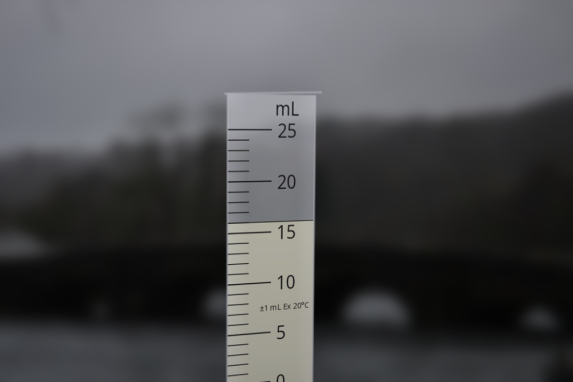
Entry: 16 mL
